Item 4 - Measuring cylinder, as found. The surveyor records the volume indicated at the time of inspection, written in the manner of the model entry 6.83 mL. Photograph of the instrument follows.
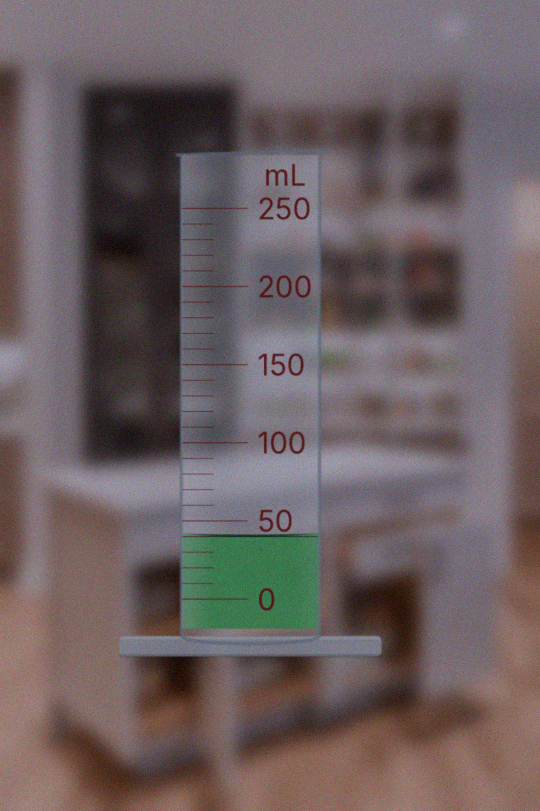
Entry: 40 mL
